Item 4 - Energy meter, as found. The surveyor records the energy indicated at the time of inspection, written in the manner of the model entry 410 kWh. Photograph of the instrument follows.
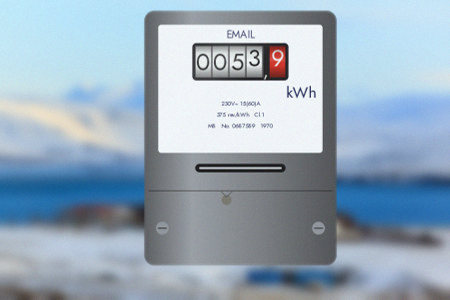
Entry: 53.9 kWh
